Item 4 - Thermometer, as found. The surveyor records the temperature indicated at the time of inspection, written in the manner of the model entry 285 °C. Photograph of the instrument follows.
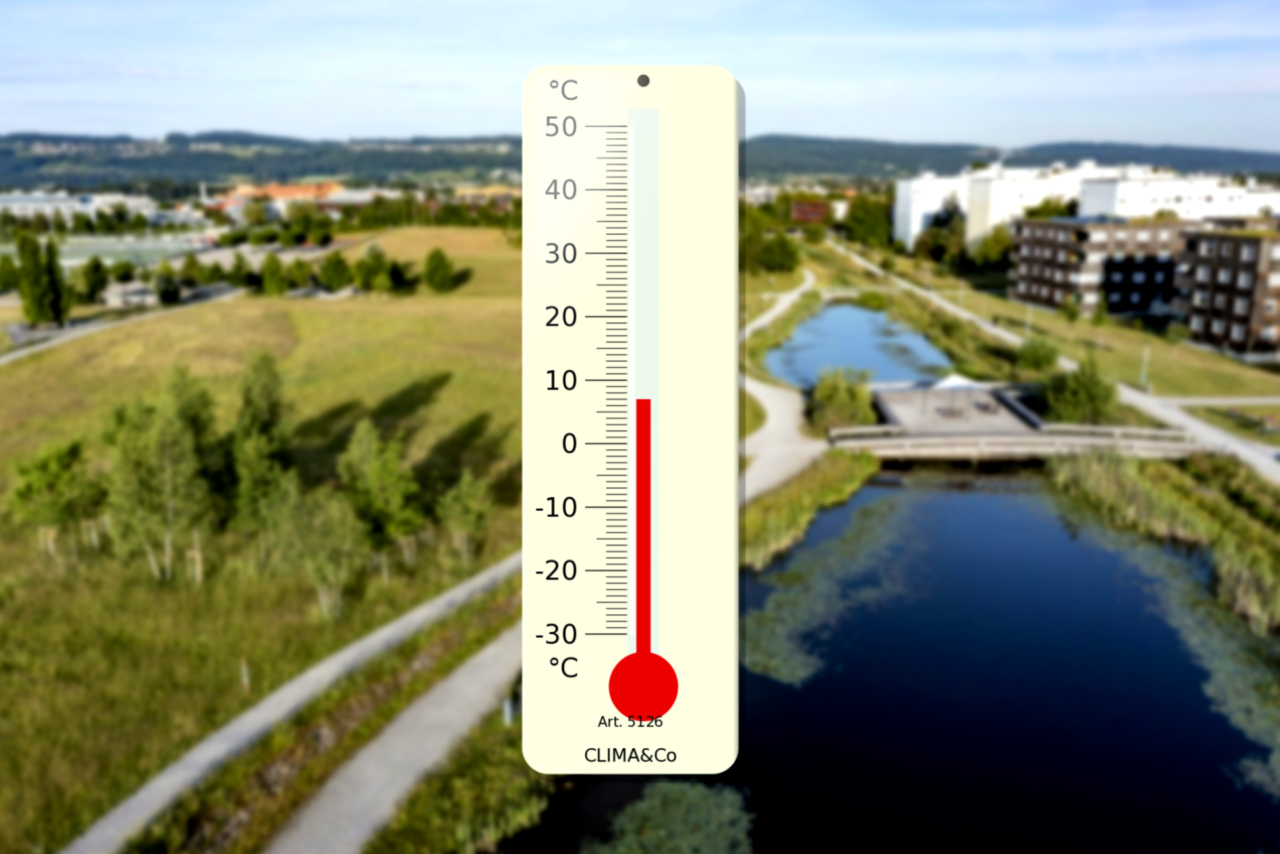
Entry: 7 °C
